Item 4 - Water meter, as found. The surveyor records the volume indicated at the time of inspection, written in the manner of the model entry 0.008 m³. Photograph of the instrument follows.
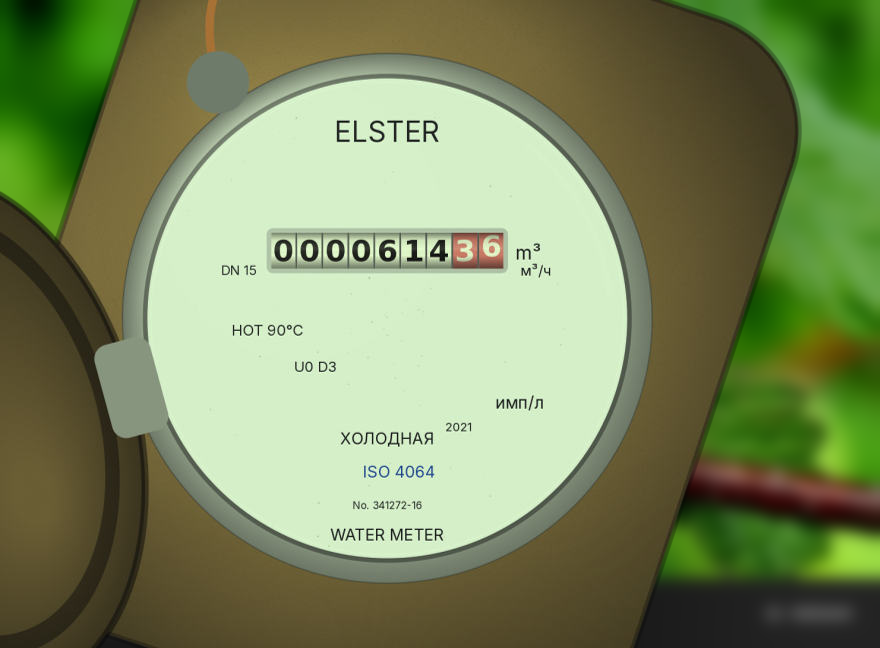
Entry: 614.36 m³
